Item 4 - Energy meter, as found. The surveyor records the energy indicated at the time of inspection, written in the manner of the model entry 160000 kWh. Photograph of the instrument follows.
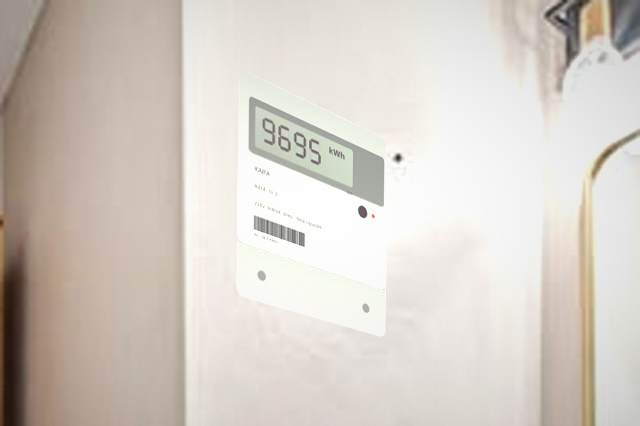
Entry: 9695 kWh
